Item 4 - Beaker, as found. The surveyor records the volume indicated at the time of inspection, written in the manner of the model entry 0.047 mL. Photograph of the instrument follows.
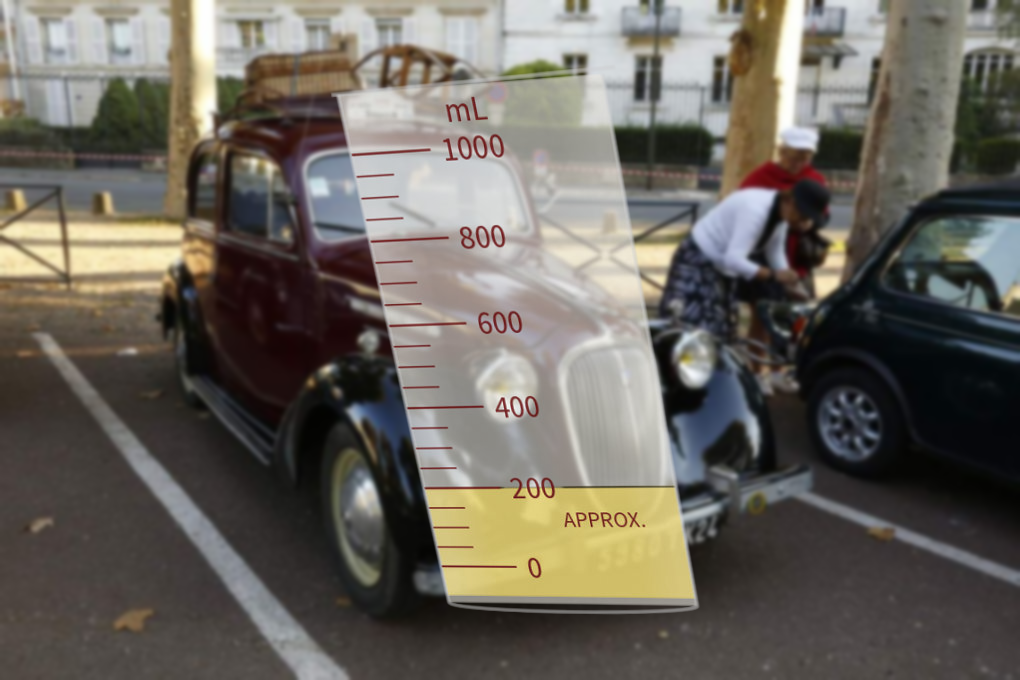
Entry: 200 mL
